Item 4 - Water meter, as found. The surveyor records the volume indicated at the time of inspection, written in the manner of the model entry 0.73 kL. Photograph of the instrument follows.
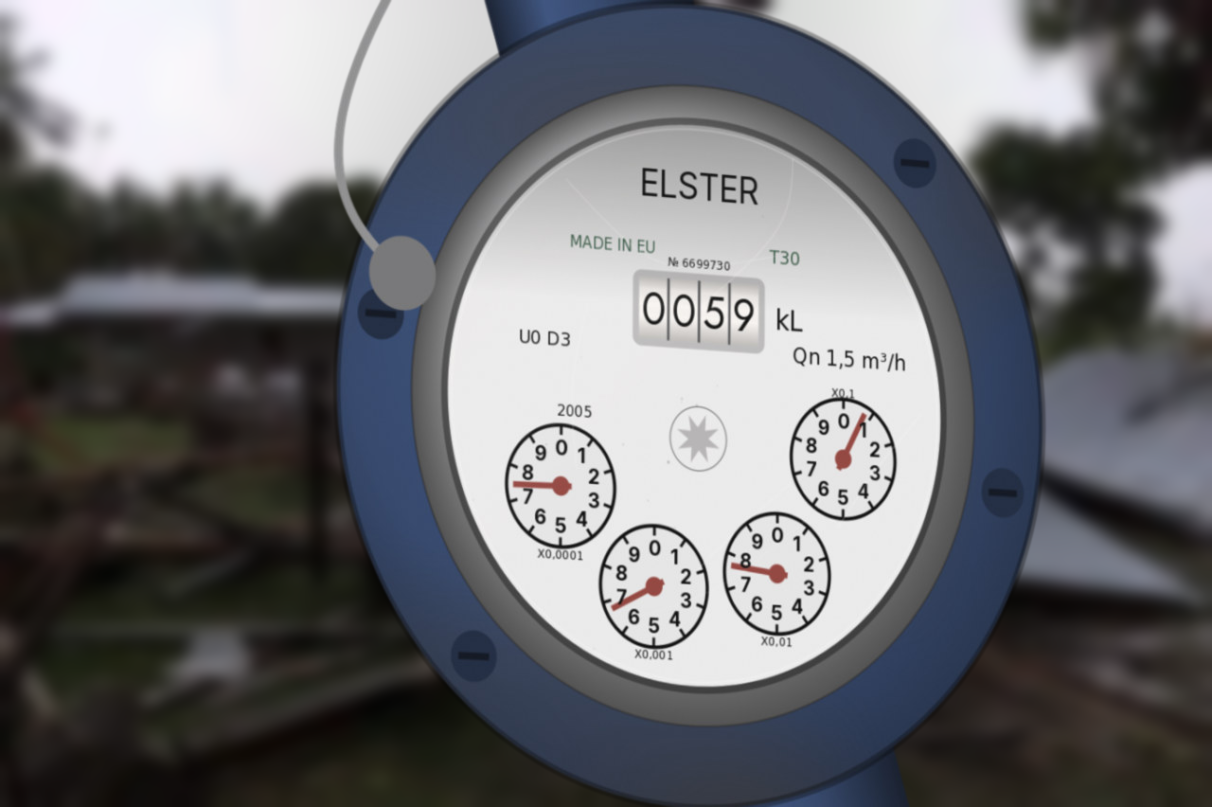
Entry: 59.0767 kL
